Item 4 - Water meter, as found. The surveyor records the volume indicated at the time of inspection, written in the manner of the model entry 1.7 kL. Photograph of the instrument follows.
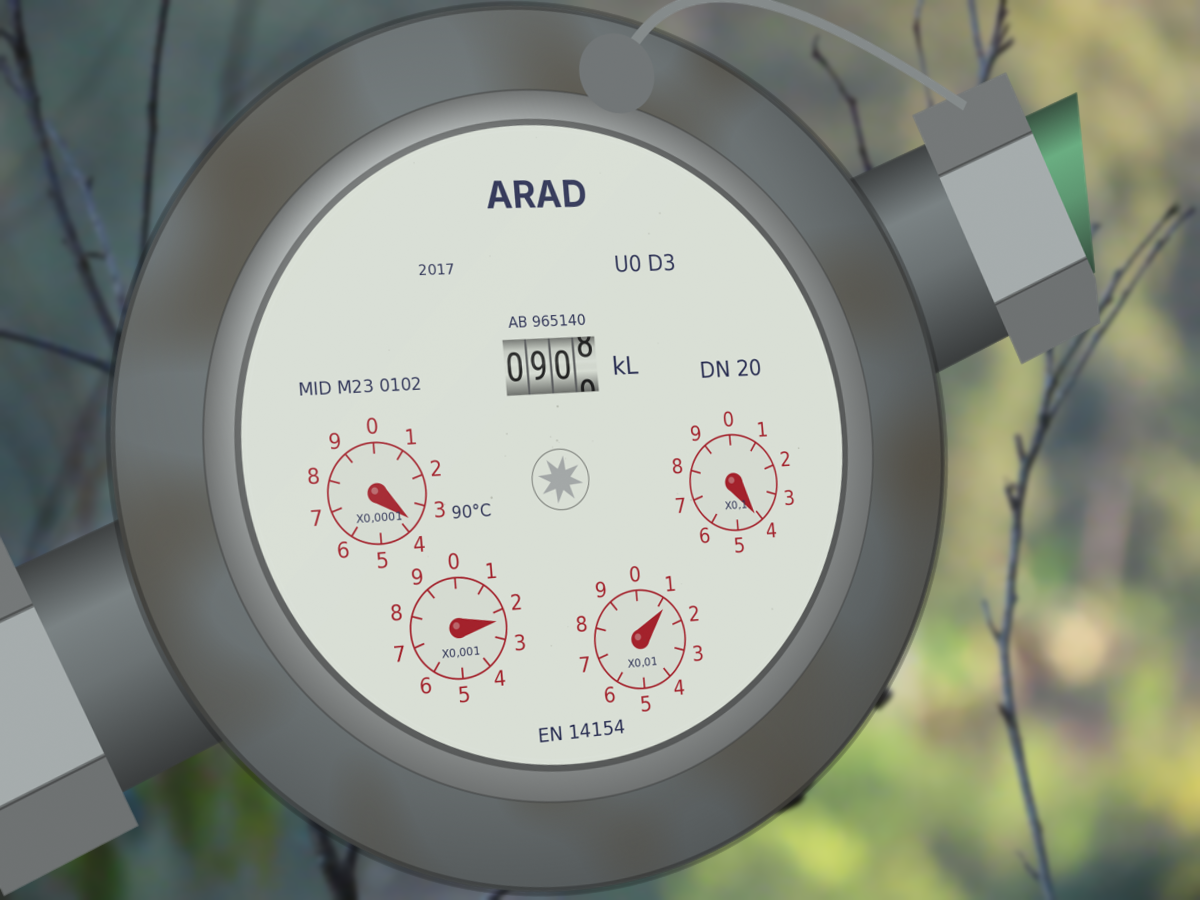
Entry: 908.4123 kL
